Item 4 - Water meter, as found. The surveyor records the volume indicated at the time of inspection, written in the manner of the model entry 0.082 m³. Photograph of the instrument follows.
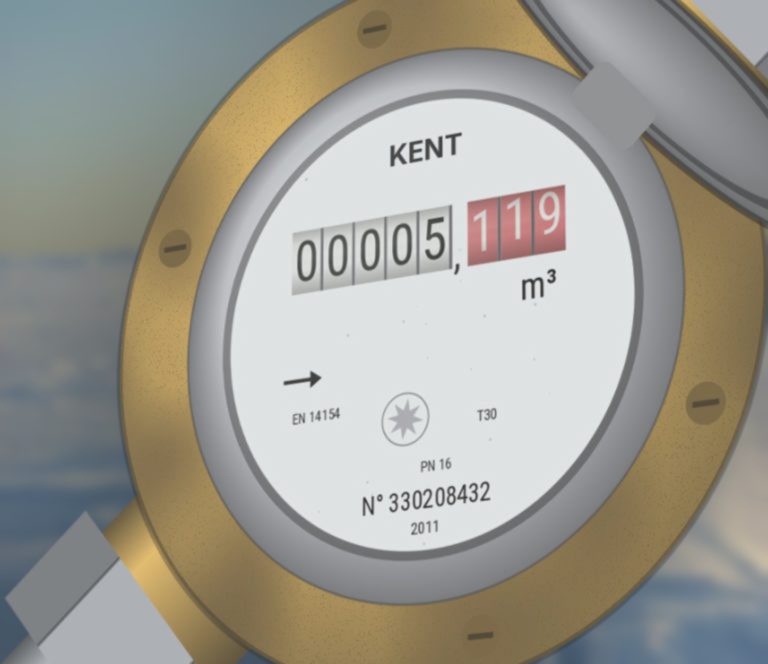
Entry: 5.119 m³
